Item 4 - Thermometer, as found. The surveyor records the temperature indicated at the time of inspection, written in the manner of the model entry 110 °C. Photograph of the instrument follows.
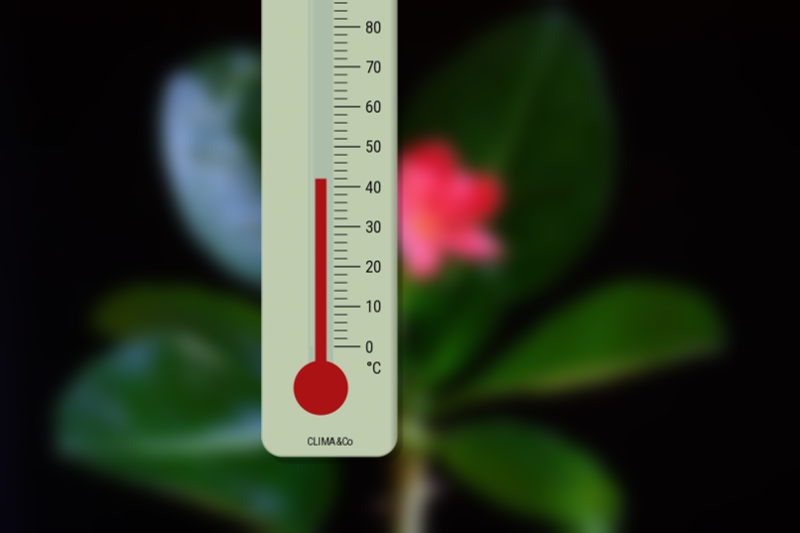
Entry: 42 °C
